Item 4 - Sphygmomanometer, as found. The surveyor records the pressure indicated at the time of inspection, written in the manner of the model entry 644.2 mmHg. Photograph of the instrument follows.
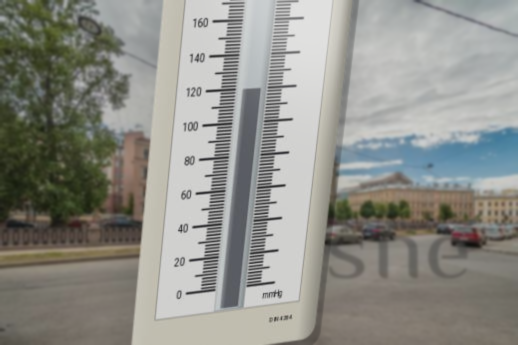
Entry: 120 mmHg
